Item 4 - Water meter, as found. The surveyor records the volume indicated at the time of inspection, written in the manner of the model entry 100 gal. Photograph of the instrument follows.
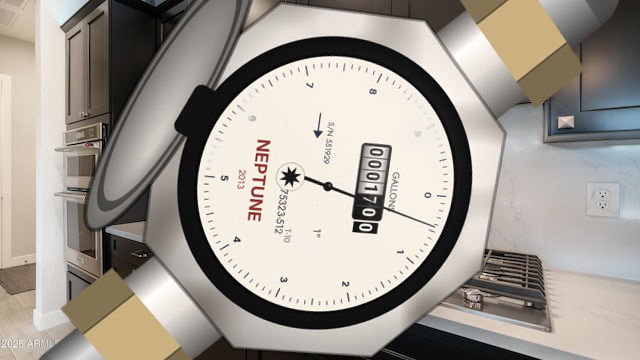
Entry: 1700.4 gal
